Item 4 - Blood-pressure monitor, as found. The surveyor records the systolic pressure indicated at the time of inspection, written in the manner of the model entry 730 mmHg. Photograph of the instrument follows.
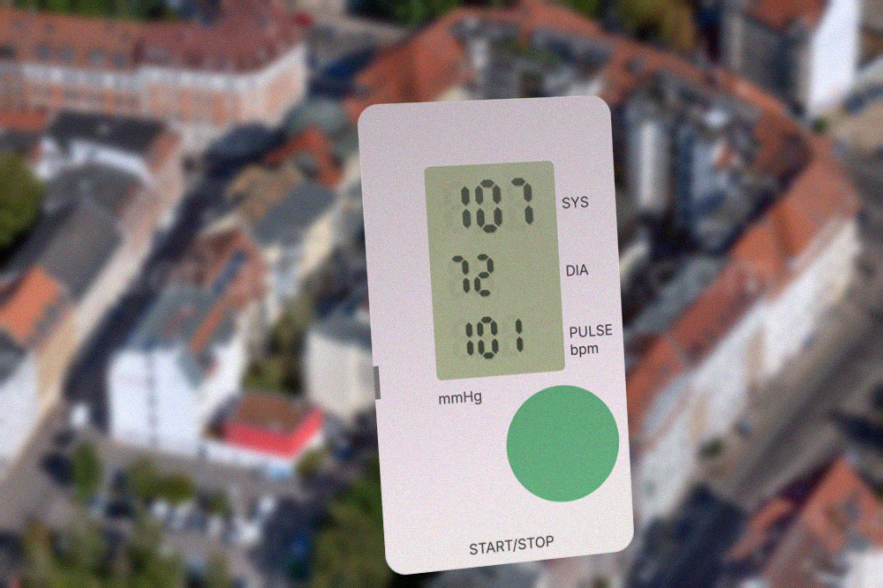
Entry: 107 mmHg
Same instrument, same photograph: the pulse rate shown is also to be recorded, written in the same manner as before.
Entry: 101 bpm
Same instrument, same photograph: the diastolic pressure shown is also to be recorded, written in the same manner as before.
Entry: 72 mmHg
